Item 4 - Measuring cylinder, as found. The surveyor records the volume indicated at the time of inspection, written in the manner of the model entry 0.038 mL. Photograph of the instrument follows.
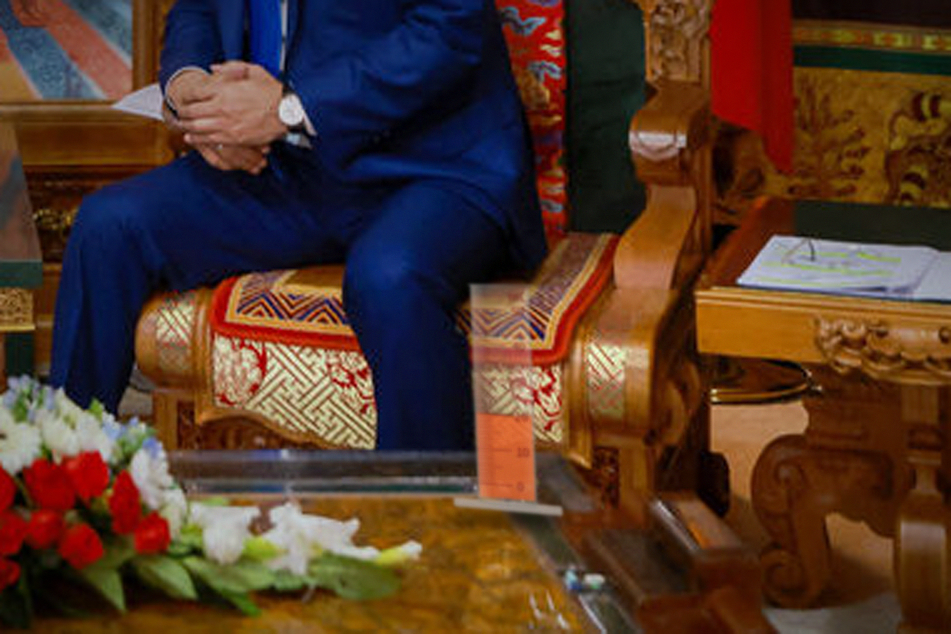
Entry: 20 mL
